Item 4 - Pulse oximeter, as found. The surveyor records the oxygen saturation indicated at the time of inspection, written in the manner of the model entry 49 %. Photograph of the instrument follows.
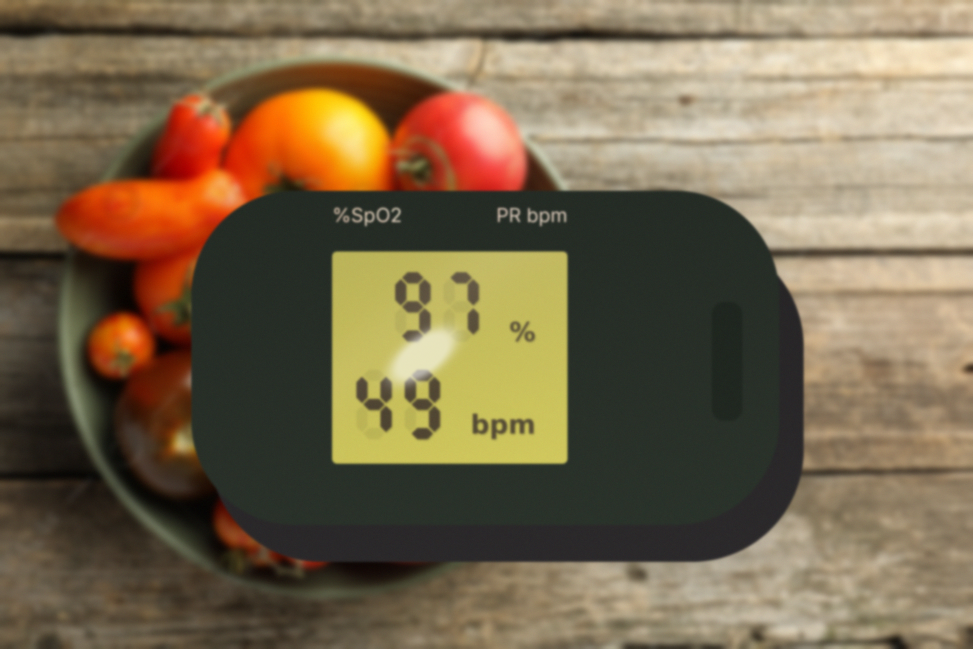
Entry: 97 %
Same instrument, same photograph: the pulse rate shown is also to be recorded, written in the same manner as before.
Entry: 49 bpm
